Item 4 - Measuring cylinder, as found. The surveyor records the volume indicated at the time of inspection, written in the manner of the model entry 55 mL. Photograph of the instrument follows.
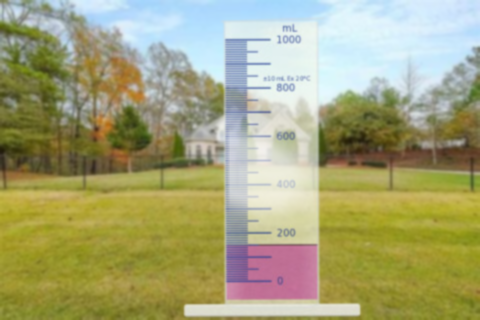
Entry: 150 mL
